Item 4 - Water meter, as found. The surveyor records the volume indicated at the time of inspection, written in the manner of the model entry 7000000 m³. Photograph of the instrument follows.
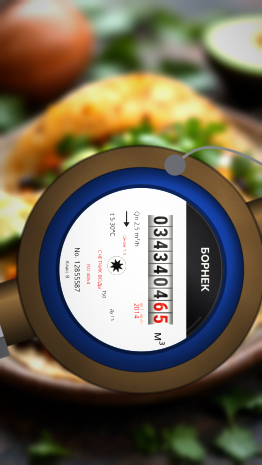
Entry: 343404.65 m³
